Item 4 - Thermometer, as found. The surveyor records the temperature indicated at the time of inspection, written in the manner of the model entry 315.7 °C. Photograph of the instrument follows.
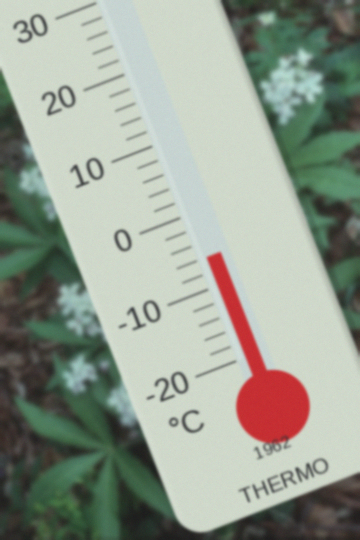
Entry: -6 °C
